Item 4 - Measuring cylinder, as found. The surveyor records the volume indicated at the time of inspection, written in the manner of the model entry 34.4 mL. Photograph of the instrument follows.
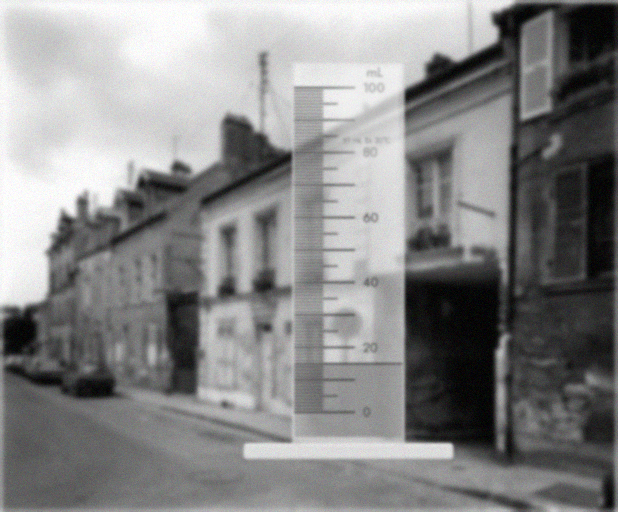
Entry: 15 mL
